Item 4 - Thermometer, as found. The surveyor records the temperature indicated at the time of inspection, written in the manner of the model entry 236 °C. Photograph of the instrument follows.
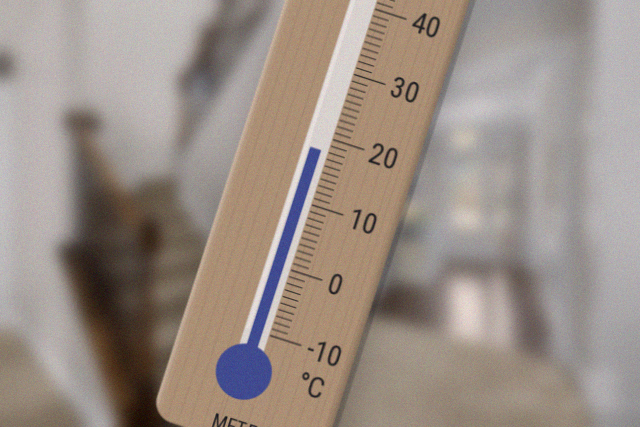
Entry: 18 °C
